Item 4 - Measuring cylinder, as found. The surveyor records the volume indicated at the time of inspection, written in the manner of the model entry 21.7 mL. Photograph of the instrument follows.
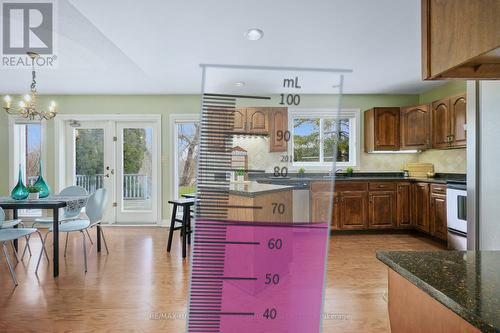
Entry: 65 mL
